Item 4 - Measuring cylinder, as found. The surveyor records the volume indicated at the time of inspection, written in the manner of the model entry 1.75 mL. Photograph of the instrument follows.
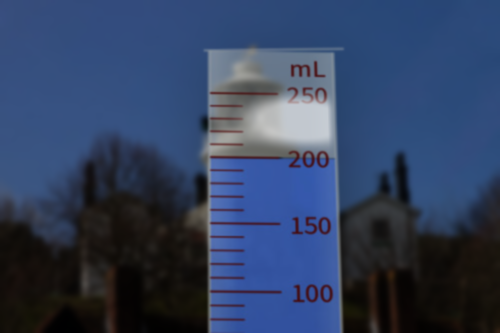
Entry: 200 mL
